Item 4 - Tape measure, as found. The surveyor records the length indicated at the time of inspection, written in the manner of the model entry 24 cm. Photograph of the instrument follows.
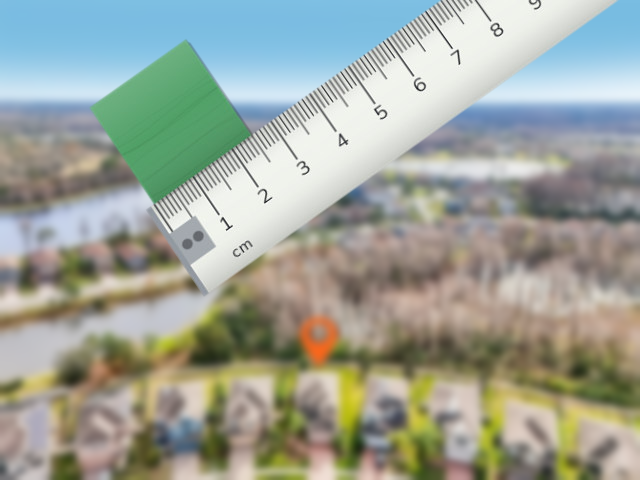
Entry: 2.5 cm
